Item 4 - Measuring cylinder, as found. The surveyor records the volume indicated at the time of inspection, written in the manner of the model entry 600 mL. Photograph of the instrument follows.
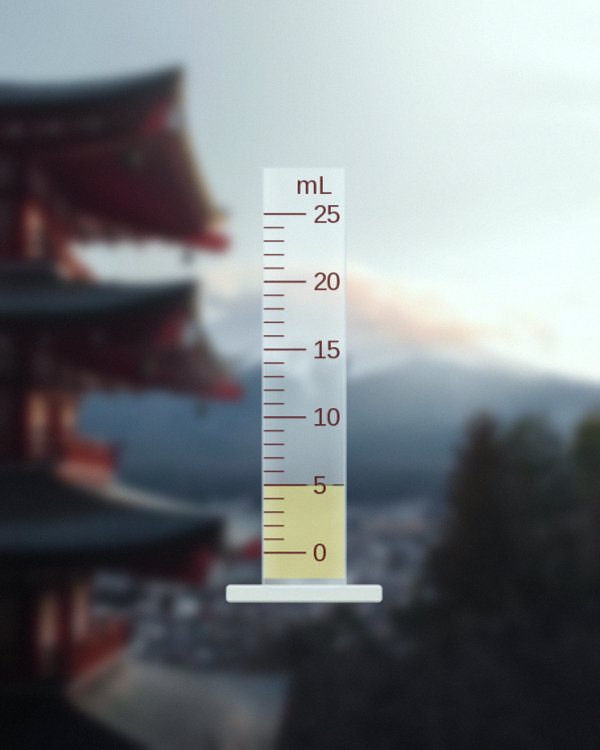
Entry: 5 mL
